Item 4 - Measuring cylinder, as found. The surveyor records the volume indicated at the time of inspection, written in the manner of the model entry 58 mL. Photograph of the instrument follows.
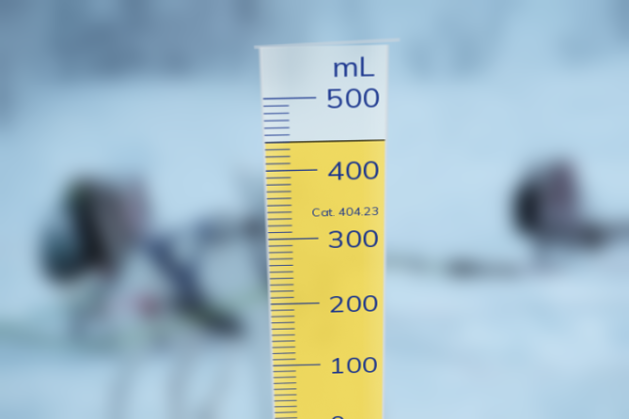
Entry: 440 mL
